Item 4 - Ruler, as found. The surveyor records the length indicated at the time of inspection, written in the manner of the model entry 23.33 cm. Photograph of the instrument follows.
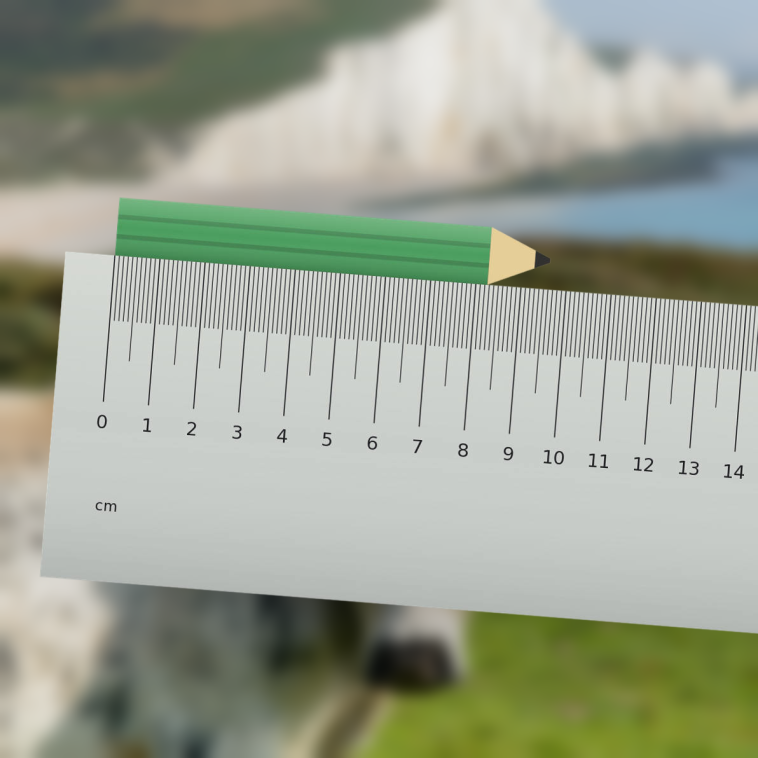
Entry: 9.6 cm
